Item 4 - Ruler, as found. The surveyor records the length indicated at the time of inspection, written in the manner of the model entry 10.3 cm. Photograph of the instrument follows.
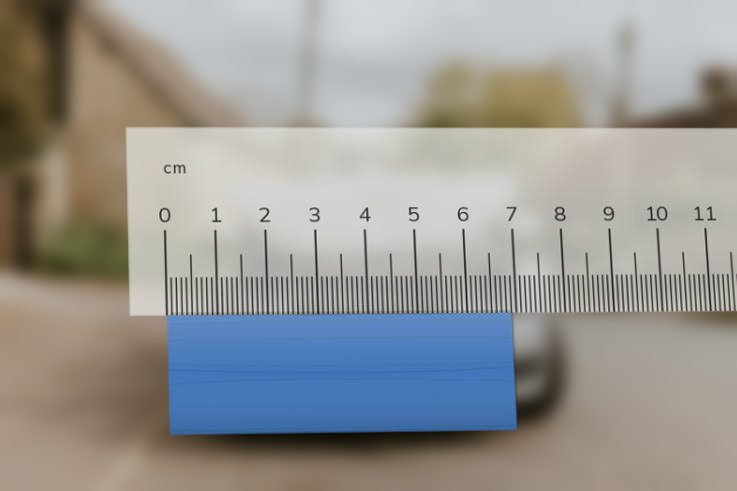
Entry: 6.9 cm
